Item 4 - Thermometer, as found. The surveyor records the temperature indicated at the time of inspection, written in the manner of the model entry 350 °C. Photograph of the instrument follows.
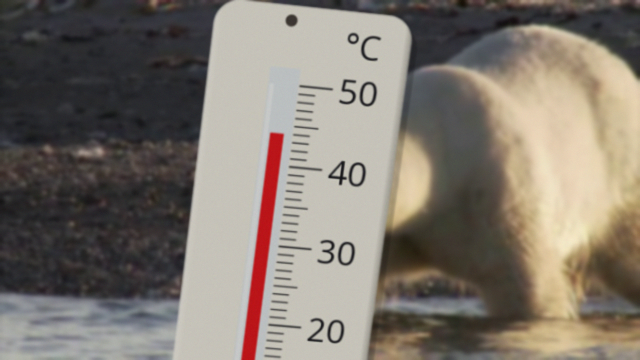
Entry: 44 °C
